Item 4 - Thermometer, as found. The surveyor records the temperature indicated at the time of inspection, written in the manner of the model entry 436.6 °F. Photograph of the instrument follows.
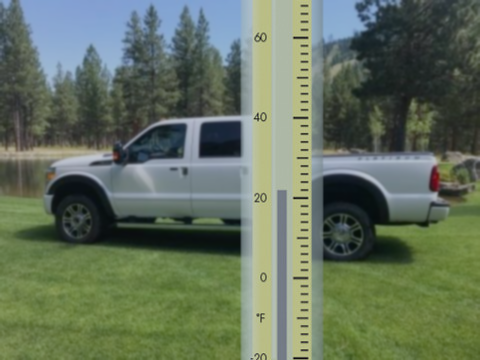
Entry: 22 °F
